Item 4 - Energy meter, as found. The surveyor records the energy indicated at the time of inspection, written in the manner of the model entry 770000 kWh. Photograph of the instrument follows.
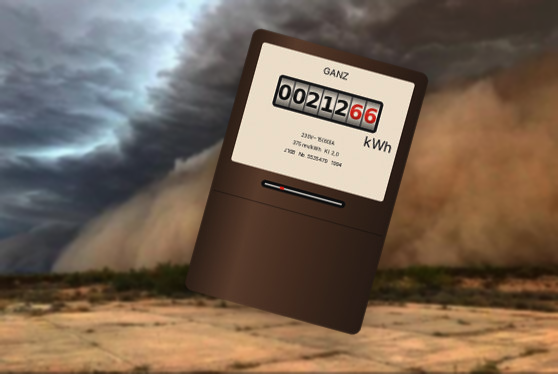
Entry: 212.66 kWh
